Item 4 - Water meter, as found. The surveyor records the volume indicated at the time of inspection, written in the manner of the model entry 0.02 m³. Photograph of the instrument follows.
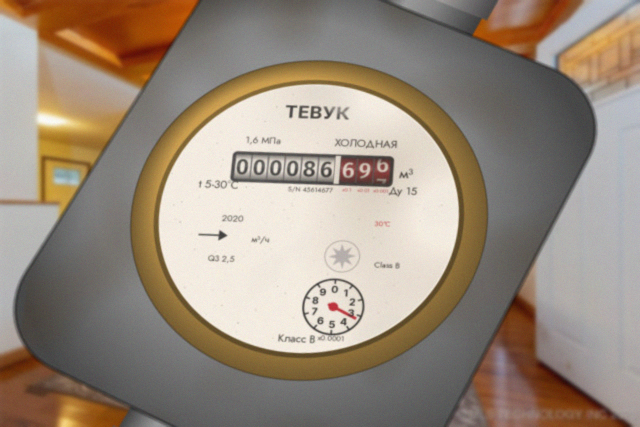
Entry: 86.6963 m³
